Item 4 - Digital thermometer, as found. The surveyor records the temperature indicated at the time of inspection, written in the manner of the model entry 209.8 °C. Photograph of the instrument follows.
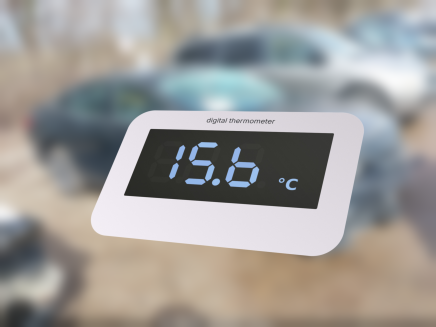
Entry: 15.6 °C
